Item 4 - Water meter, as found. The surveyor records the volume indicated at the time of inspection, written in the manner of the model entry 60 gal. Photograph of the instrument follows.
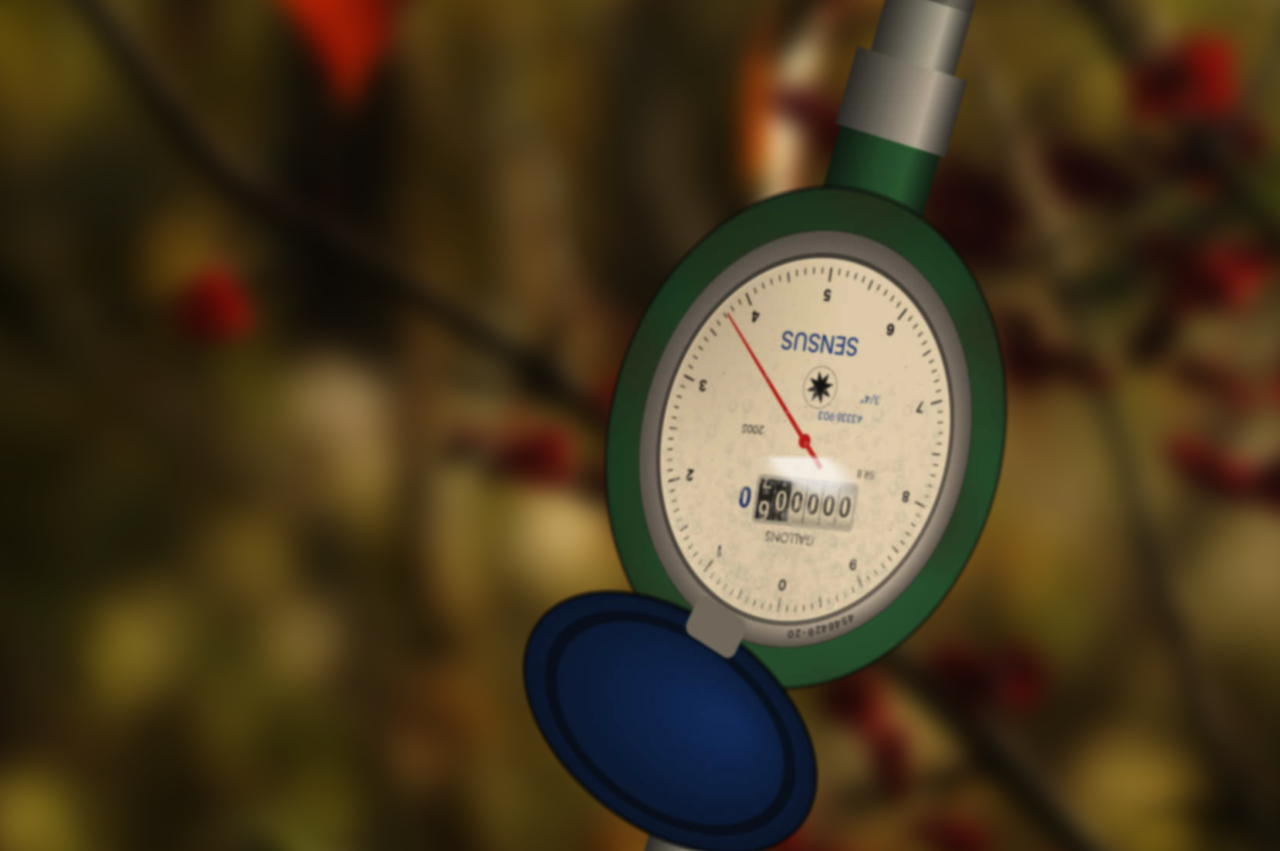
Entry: 63.7 gal
